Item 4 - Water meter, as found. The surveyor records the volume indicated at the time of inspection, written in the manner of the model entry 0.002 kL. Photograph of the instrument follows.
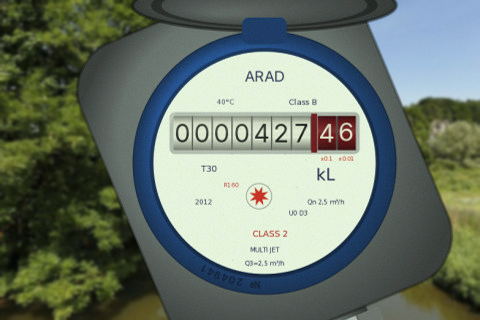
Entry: 427.46 kL
